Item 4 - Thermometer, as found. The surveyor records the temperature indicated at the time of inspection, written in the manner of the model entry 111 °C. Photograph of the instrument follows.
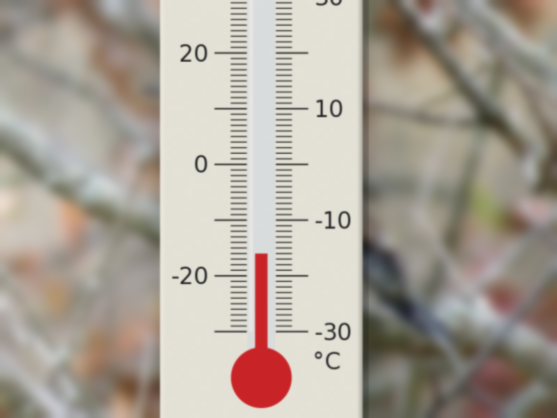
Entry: -16 °C
